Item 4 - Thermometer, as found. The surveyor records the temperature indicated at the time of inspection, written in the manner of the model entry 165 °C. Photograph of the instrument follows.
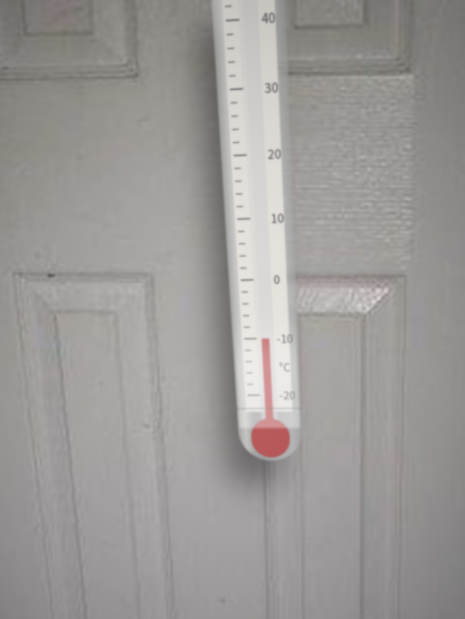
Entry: -10 °C
